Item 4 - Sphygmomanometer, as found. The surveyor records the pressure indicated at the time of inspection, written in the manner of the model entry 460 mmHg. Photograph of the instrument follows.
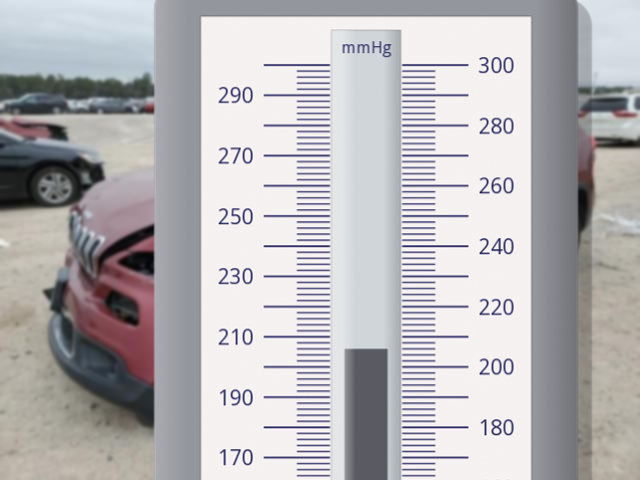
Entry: 206 mmHg
